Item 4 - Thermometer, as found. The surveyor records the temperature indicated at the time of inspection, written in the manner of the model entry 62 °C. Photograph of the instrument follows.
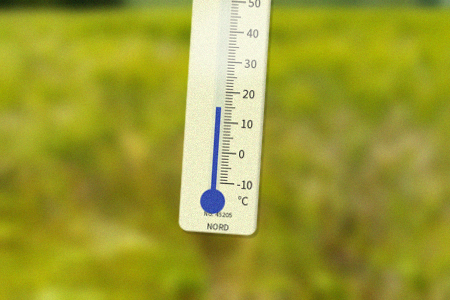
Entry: 15 °C
